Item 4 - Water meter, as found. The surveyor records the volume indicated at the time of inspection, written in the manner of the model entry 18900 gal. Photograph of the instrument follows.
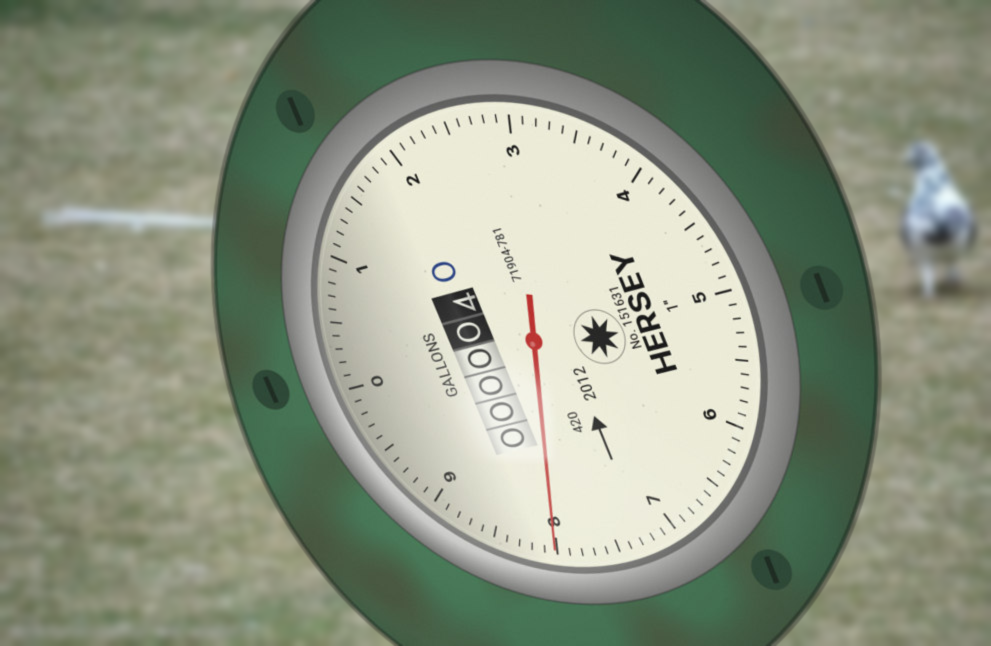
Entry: 38.0 gal
